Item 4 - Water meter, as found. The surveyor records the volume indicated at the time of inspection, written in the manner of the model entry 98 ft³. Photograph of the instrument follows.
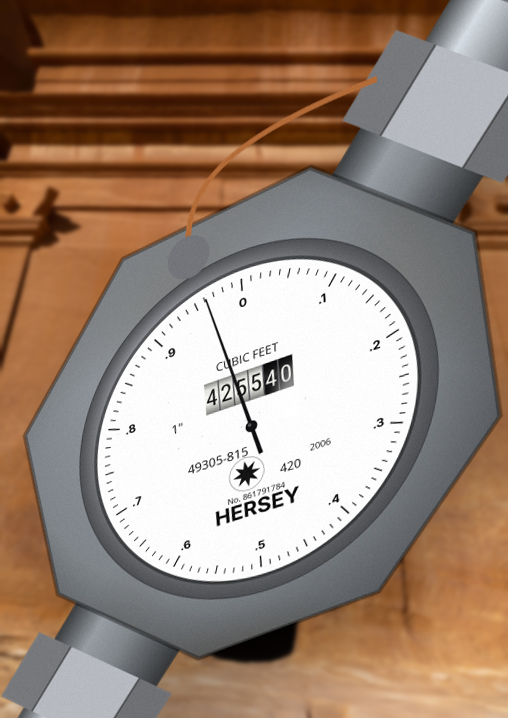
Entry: 425539.96 ft³
